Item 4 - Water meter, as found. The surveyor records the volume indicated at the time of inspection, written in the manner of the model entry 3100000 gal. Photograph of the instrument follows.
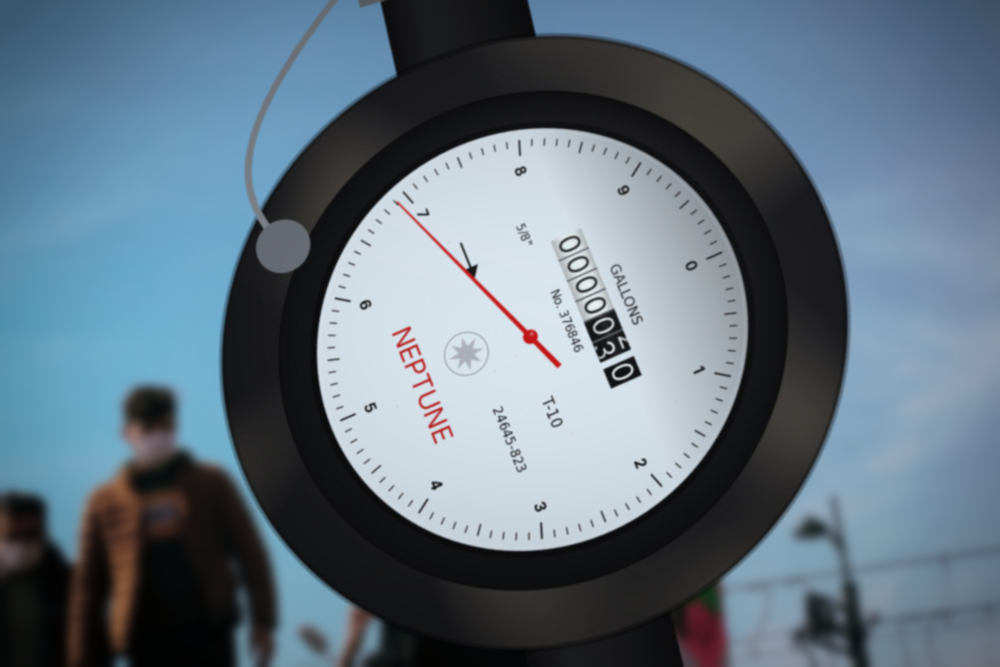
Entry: 26.9 gal
